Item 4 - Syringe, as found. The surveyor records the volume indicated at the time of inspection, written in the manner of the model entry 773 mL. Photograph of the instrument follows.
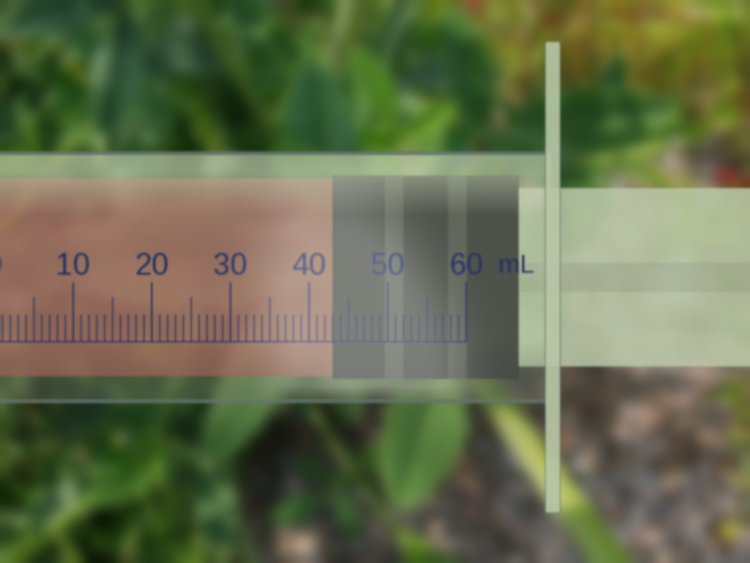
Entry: 43 mL
